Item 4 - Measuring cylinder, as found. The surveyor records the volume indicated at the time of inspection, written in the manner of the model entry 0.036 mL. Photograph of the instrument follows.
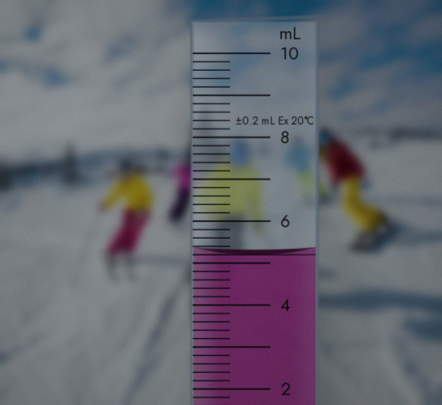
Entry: 5.2 mL
